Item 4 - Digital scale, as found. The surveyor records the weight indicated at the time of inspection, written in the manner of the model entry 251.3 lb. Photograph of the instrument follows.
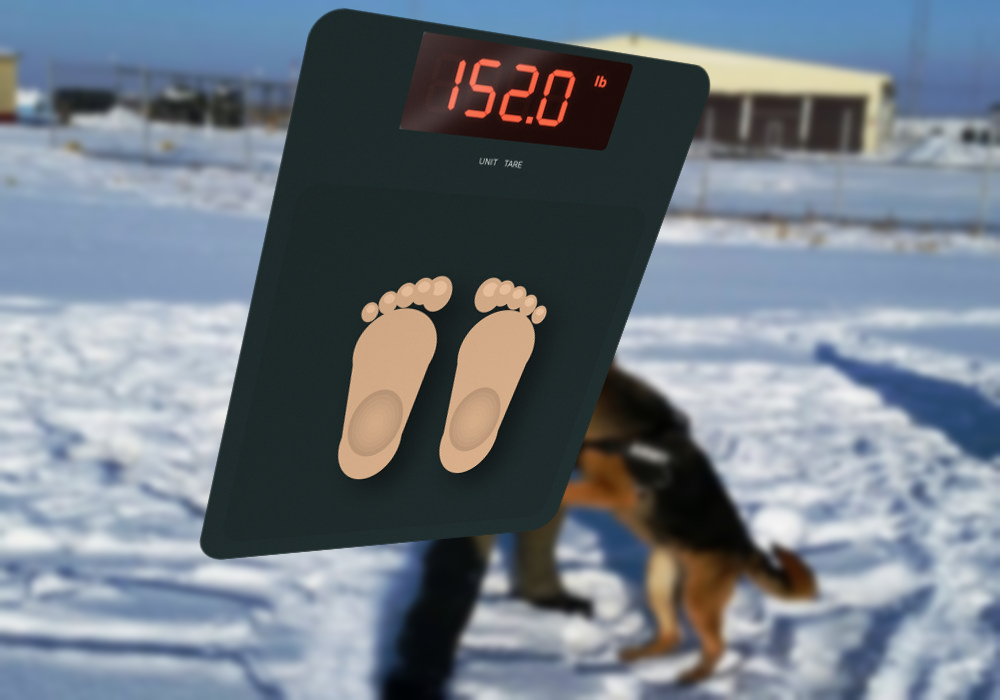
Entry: 152.0 lb
